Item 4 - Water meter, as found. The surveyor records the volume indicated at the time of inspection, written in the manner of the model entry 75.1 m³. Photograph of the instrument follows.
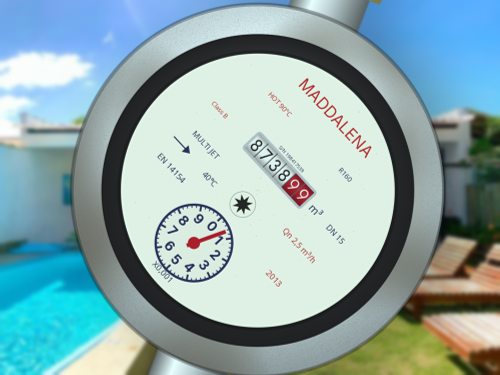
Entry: 8738.990 m³
